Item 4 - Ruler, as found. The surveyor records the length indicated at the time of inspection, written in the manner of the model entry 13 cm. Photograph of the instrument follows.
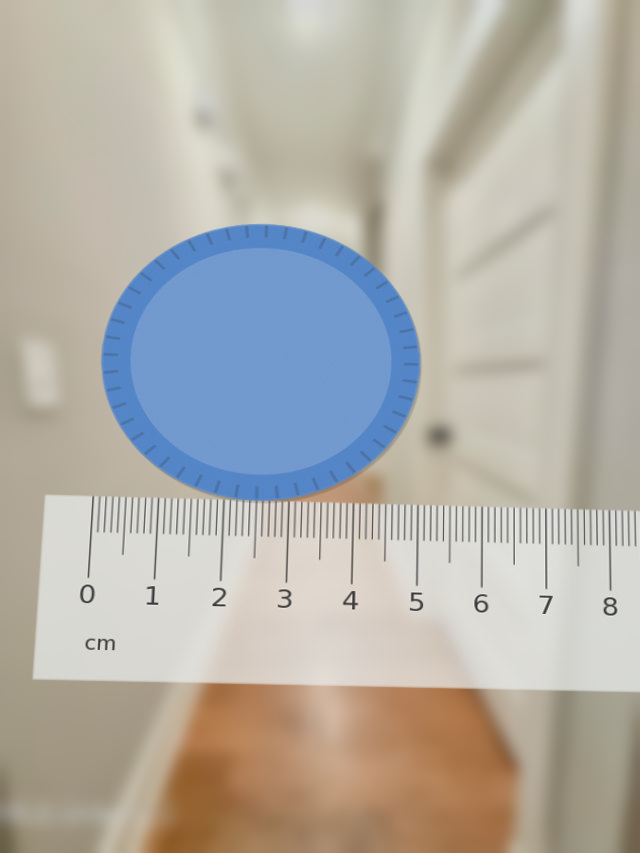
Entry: 5 cm
